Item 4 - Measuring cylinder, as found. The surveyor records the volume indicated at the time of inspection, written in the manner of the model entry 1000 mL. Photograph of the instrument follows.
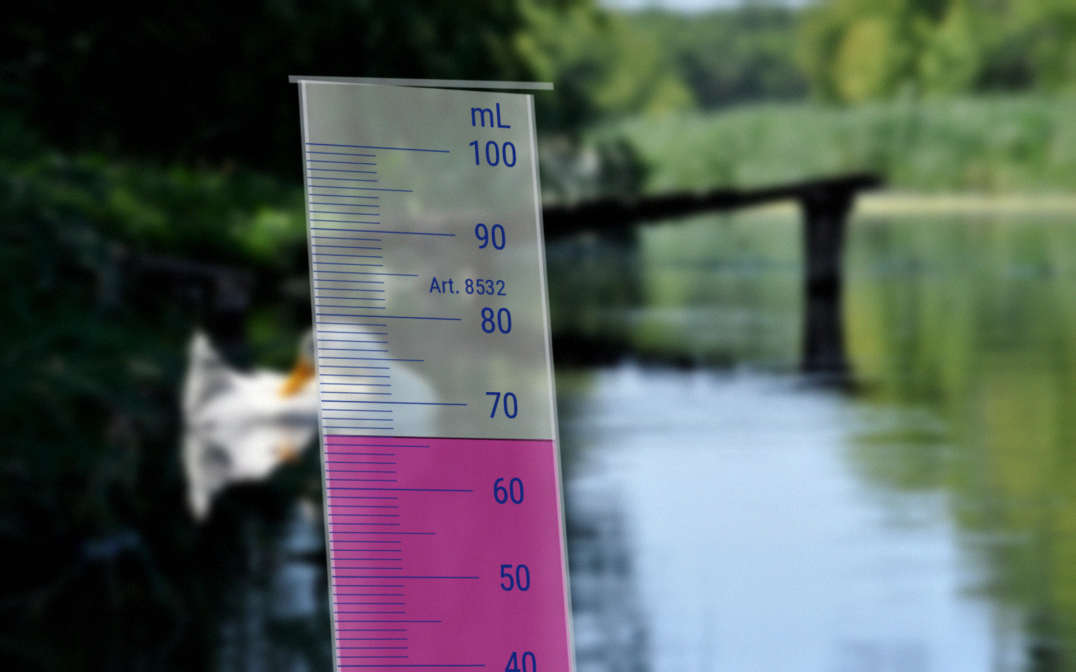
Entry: 66 mL
